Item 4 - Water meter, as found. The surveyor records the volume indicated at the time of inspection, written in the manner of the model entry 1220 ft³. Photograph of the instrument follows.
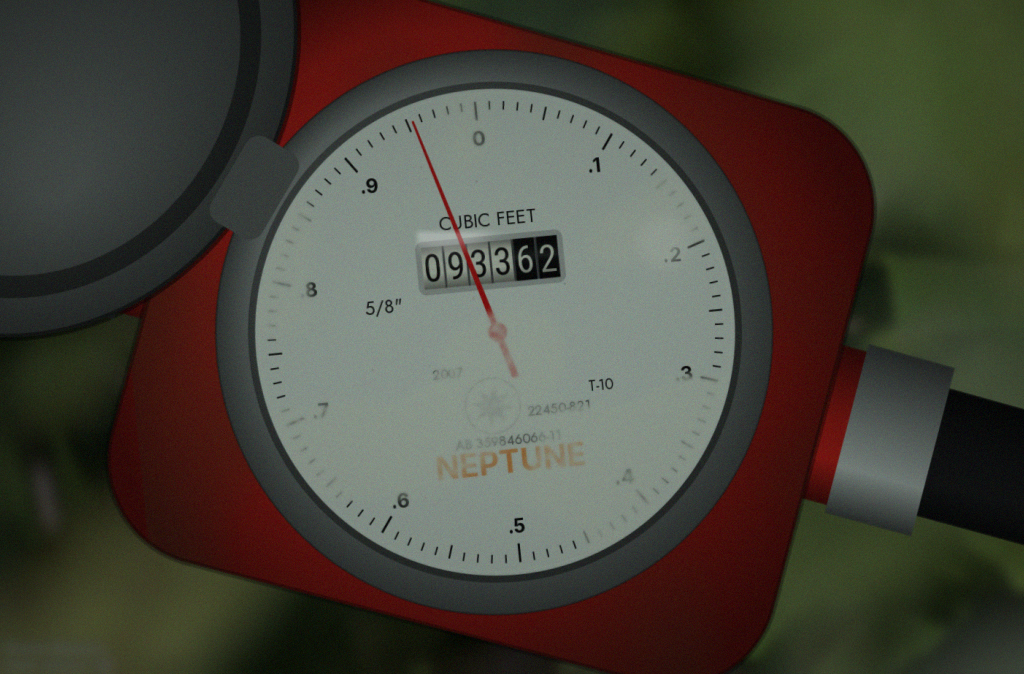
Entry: 93361.95 ft³
